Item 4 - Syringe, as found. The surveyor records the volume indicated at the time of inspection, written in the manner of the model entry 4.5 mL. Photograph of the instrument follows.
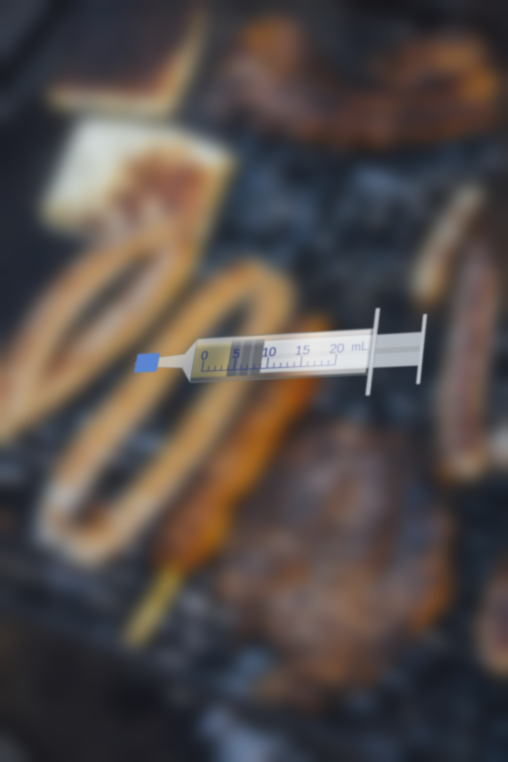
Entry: 4 mL
